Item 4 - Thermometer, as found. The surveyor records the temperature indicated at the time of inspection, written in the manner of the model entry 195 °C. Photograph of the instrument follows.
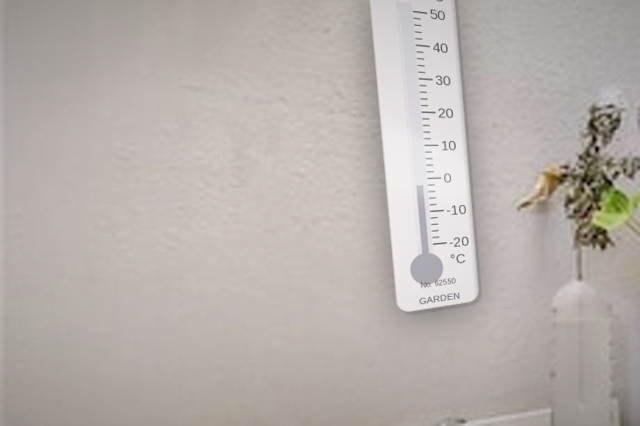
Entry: -2 °C
